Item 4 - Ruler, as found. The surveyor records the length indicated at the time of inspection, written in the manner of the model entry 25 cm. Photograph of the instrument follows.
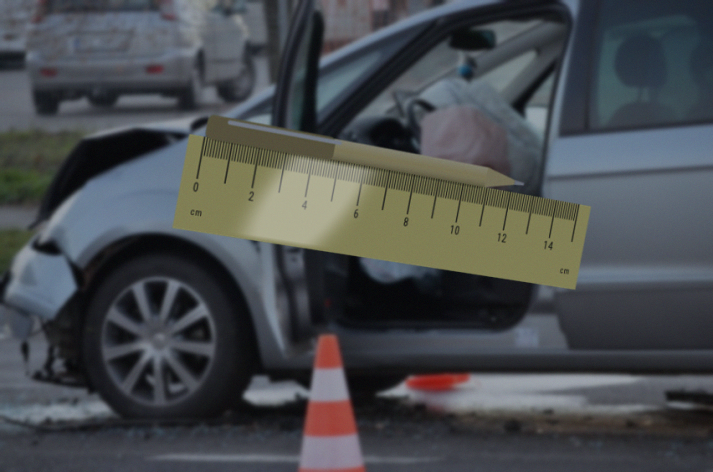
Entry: 12.5 cm
